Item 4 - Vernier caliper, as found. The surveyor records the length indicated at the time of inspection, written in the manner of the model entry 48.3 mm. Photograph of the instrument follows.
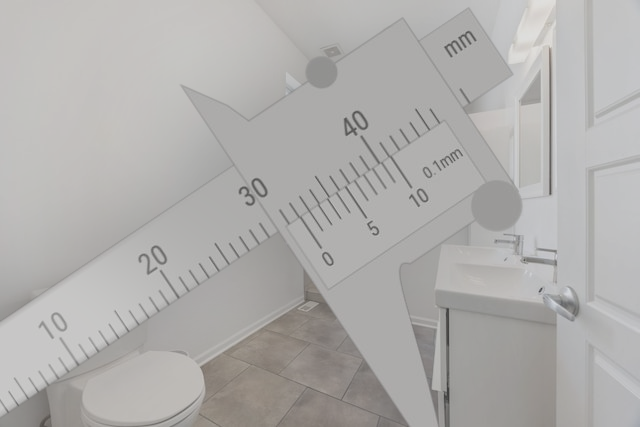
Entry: 32.1 mm
